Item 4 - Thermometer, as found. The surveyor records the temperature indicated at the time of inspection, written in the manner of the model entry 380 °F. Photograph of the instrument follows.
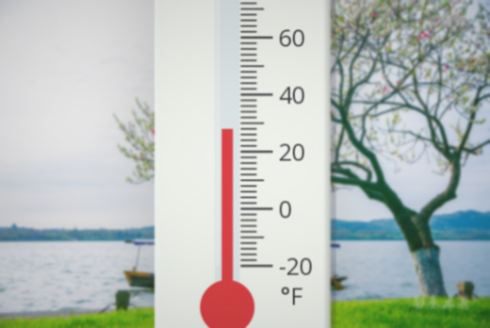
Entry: 28 °F
